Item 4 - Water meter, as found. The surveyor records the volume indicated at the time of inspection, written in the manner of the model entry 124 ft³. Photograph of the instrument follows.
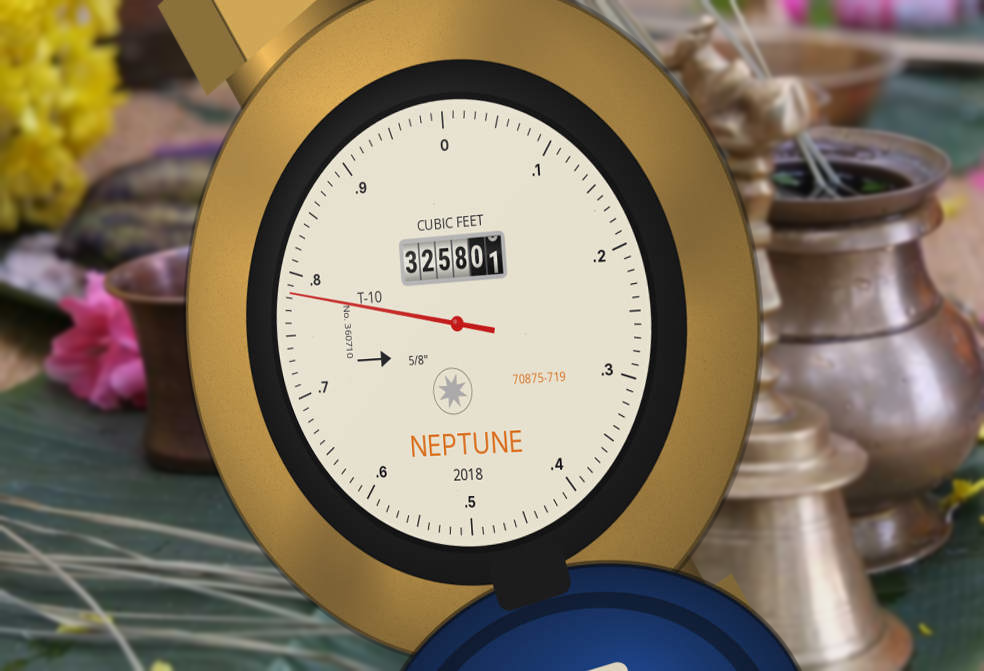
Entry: 325800.78 ft³
